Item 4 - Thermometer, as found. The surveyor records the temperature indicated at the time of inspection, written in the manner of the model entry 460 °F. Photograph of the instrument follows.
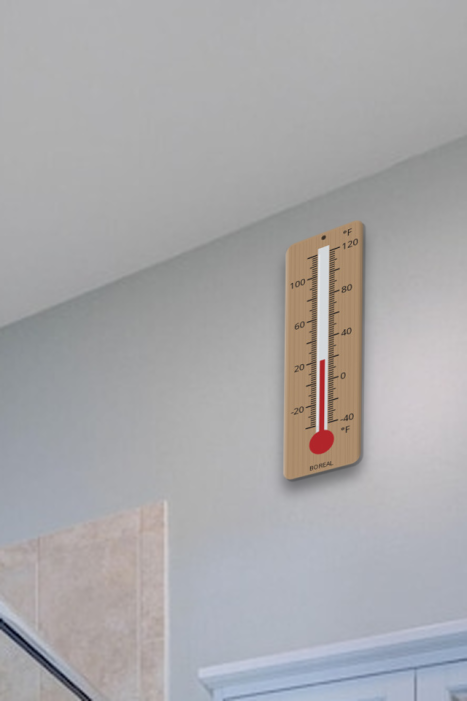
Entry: 20 °F
